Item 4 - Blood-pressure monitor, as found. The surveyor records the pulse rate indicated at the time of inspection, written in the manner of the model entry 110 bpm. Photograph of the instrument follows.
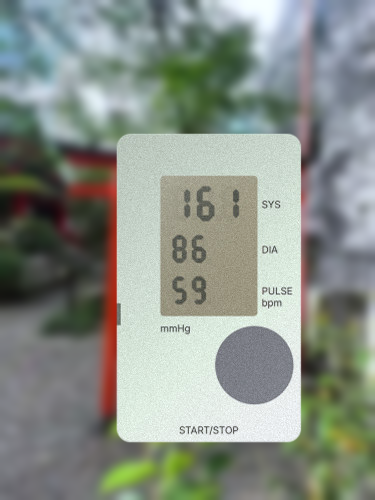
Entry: 59 bpm
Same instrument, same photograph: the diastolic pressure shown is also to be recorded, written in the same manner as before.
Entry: 86 mmHg
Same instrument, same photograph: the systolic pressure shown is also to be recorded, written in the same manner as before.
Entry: 161 mmHg
